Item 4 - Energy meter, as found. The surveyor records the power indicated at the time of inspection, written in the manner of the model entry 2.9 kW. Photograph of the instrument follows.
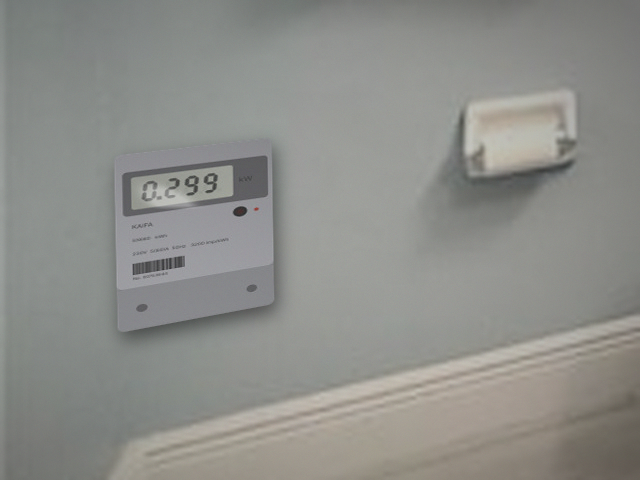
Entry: 0.299 kW
